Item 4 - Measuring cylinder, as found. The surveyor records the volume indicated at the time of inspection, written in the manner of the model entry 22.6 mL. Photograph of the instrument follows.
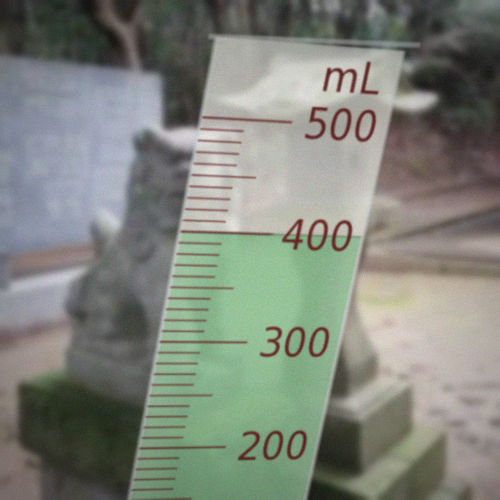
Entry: 400 mL
